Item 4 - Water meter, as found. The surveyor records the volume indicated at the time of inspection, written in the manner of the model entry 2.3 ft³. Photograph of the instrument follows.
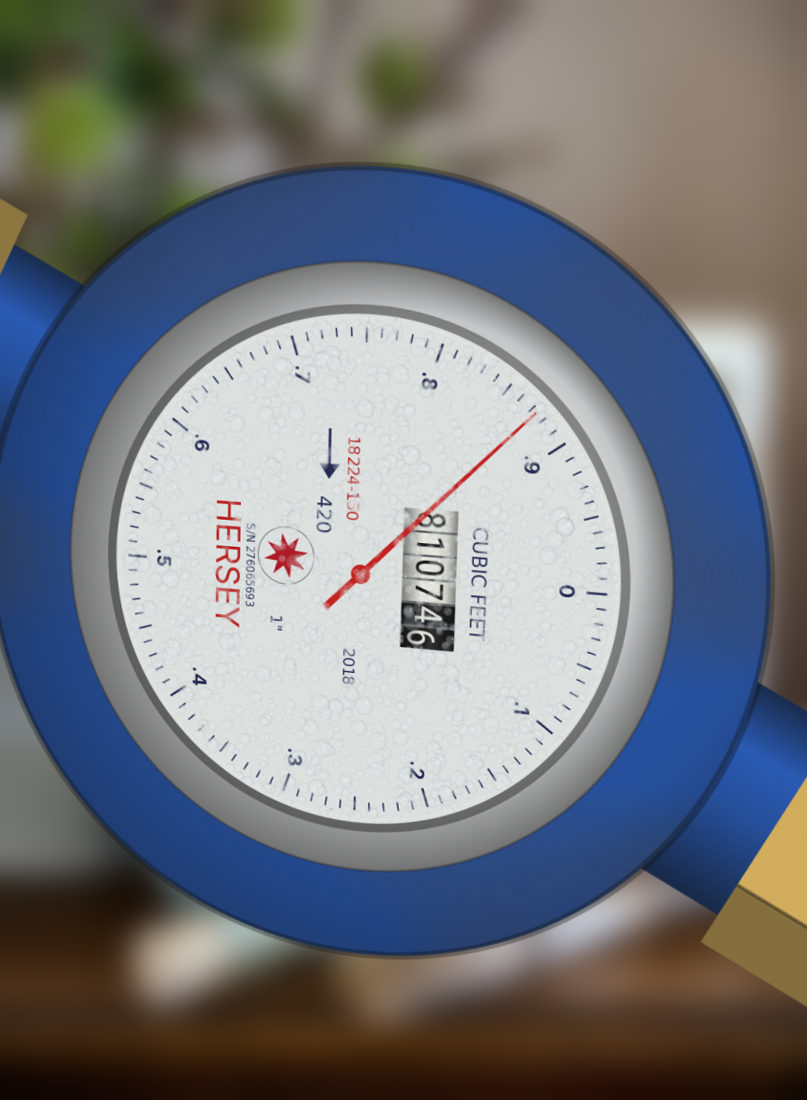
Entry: 810745.87 ft³
